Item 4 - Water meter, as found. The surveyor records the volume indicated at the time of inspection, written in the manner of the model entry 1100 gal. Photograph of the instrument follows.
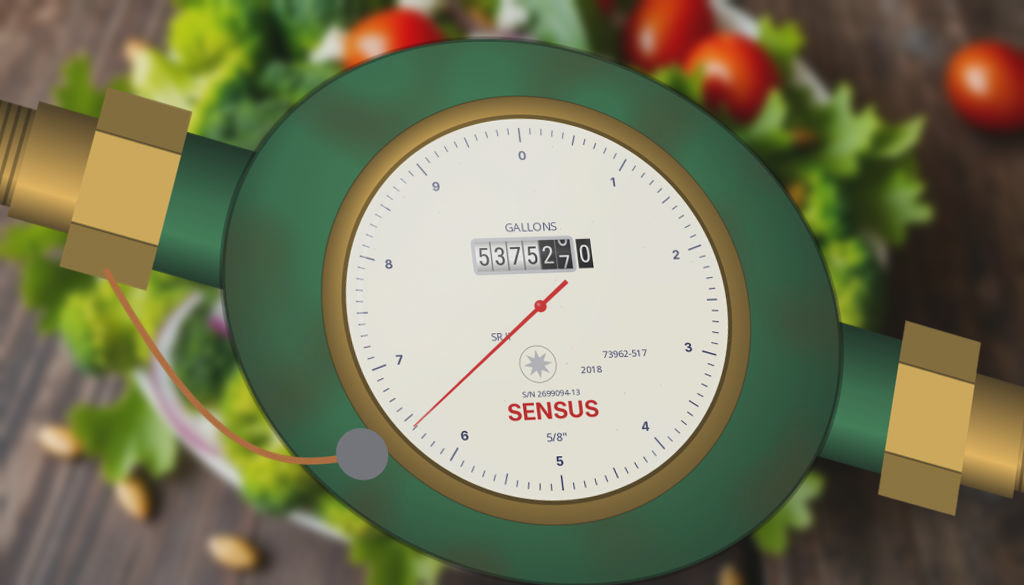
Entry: 5375266.4 gal
